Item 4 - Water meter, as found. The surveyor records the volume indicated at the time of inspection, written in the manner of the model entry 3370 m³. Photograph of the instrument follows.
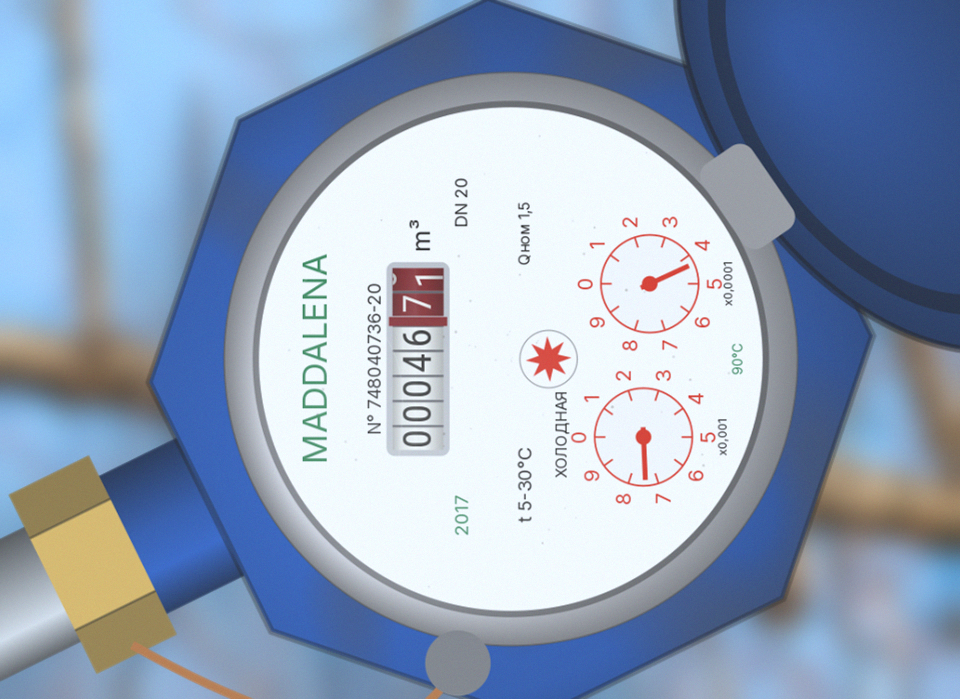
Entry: 46.7074 m³
